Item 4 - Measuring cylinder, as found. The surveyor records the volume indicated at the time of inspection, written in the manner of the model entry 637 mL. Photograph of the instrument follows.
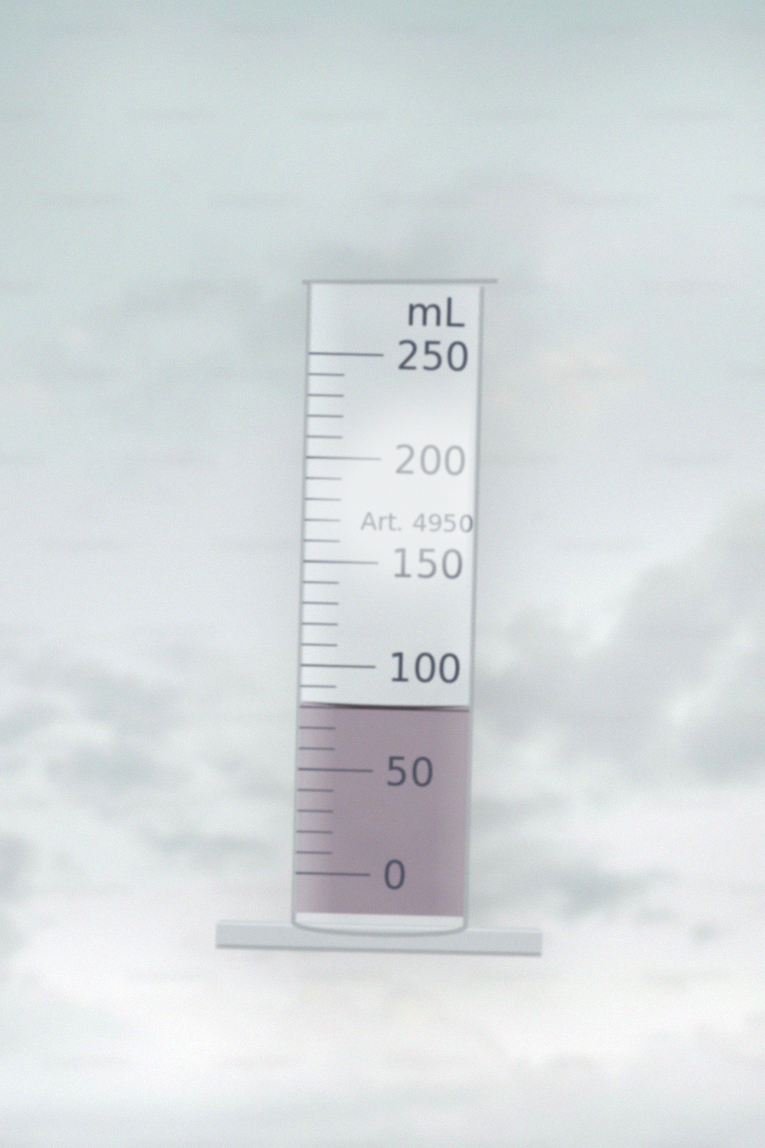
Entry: 80 mL
